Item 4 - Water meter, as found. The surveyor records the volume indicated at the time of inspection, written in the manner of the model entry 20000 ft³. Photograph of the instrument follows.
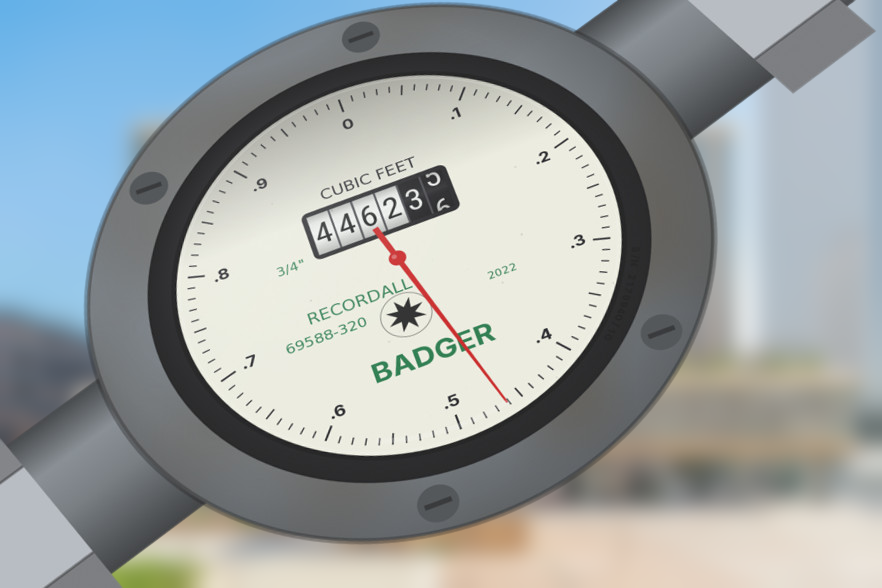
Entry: 446235.46 ft³
